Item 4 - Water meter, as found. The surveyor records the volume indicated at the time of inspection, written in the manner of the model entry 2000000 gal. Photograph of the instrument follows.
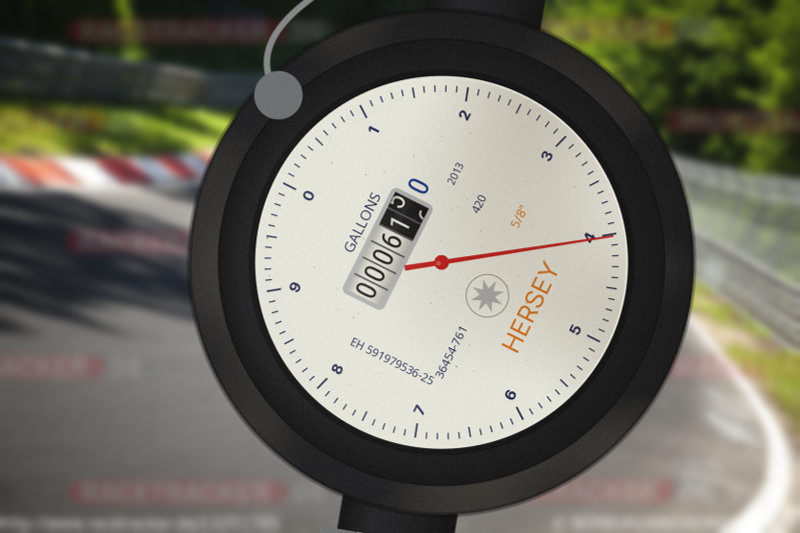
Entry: 6154.0 gal
